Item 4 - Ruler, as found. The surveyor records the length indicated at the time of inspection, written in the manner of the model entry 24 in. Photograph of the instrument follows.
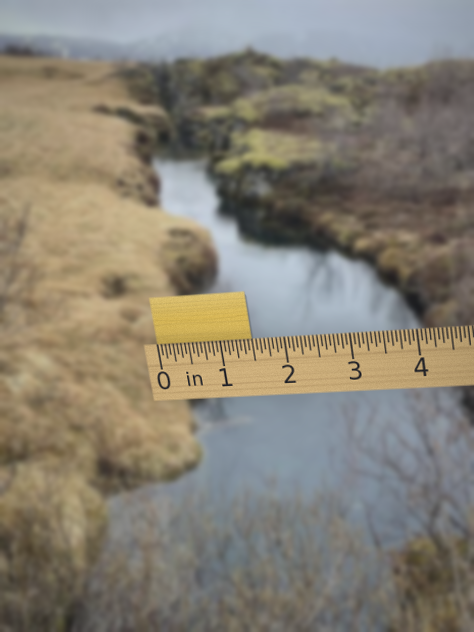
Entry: 1.5 in
